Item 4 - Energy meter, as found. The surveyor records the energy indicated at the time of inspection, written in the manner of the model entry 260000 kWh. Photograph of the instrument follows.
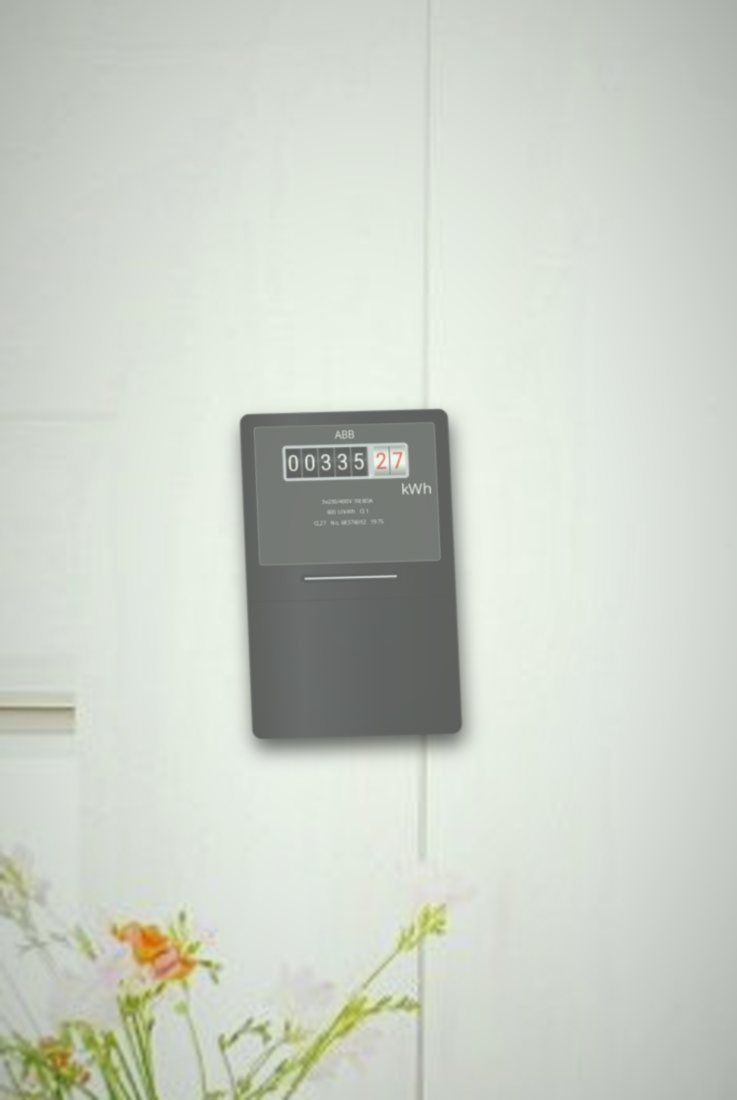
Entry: 335.27 kWh
